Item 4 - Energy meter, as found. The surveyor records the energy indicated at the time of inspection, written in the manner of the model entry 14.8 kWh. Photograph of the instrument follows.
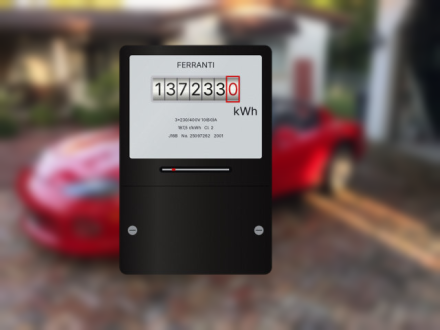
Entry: 137233.0 kWh
